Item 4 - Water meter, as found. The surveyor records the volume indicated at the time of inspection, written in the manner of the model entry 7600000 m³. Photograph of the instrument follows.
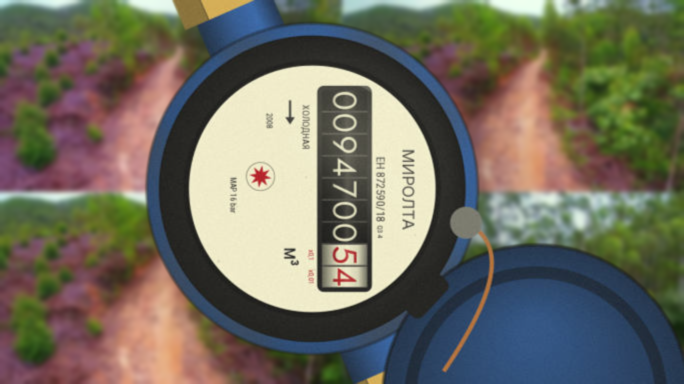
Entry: 94700.54 m³
